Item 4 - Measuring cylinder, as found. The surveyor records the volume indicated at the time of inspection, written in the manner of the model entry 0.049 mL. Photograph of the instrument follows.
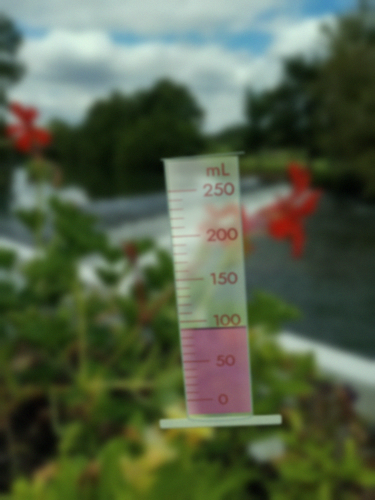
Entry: 90 mL
